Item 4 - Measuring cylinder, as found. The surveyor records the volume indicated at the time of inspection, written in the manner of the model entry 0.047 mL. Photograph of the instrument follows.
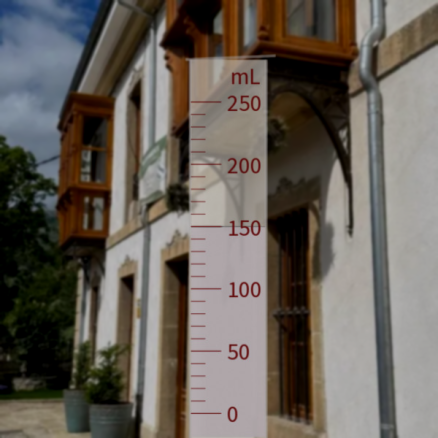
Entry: 150 mL
